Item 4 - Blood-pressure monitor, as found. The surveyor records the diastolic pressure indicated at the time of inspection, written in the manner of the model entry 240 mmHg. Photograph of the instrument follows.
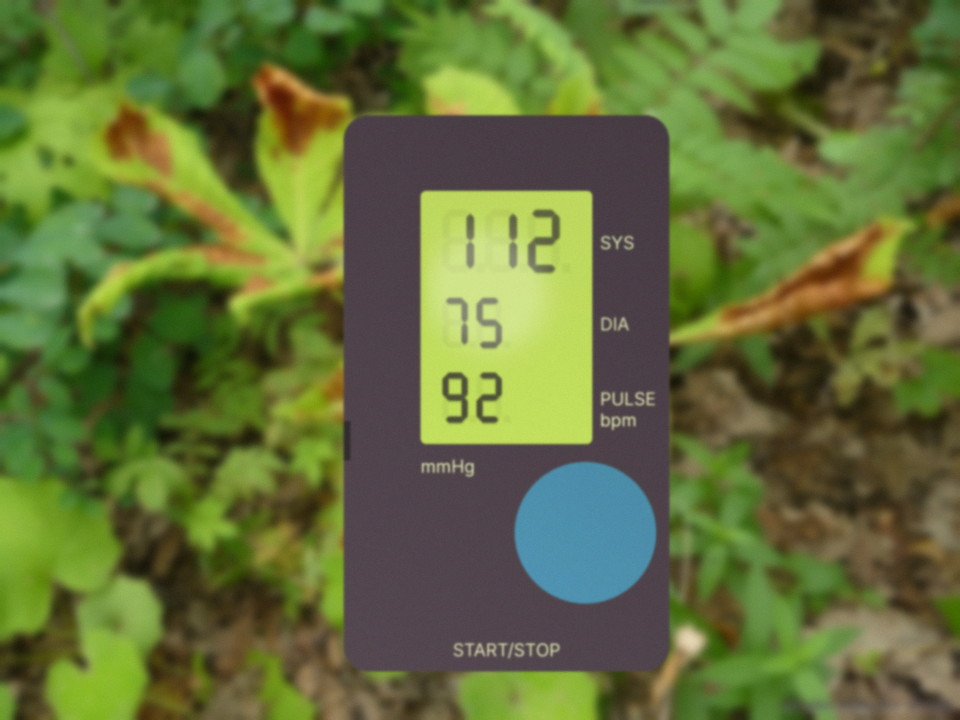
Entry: 75 mmHg
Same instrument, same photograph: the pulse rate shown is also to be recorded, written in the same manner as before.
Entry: 92 bpm
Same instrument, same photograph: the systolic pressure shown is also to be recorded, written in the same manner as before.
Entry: 112 mmHg
